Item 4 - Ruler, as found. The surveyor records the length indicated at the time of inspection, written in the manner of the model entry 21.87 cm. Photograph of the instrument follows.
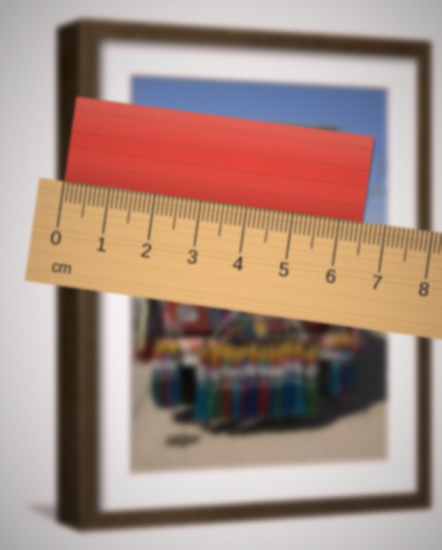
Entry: 6.5 cm
